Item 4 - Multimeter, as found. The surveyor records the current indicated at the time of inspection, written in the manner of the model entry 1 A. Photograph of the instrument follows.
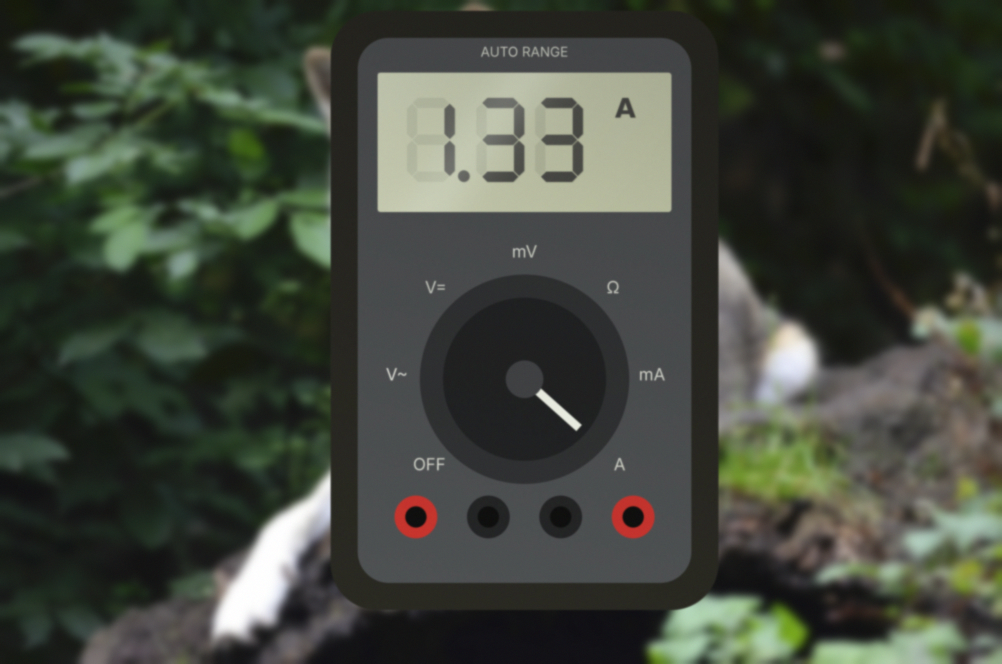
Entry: 1.33 A
